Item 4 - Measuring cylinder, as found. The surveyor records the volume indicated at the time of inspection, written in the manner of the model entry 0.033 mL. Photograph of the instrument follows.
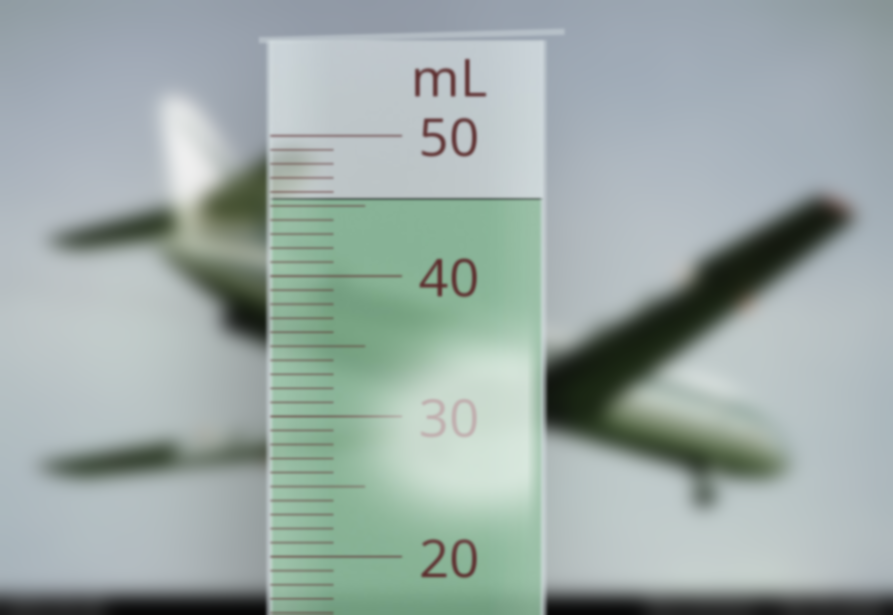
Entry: 45.5 mL
